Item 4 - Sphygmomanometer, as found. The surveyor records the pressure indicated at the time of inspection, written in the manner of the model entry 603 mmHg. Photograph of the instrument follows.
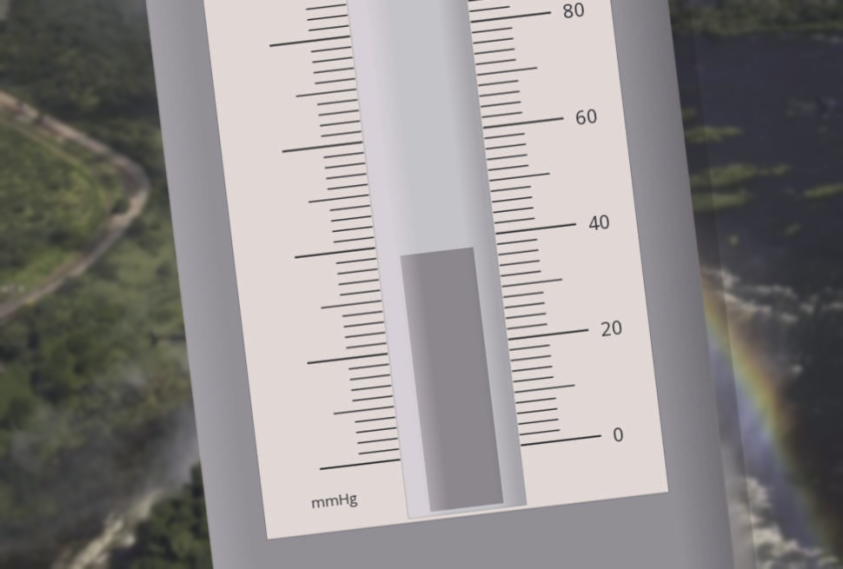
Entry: 38 mmHg
